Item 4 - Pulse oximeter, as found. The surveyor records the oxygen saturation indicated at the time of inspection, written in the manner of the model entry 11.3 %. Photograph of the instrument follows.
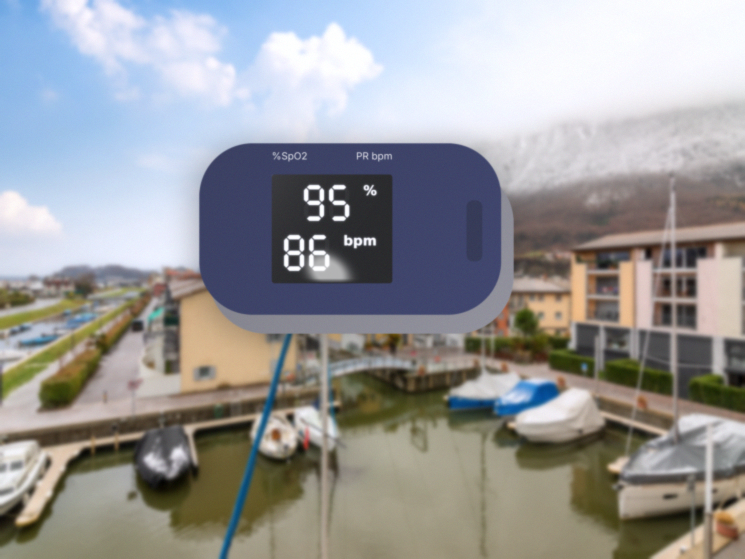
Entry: 95 %
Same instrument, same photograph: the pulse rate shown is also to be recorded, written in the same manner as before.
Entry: 86 bpm
